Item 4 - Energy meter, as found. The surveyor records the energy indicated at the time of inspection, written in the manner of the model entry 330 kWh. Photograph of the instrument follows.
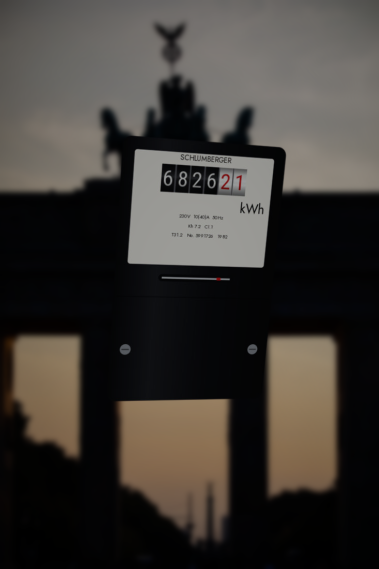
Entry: 6826.21 kWh
